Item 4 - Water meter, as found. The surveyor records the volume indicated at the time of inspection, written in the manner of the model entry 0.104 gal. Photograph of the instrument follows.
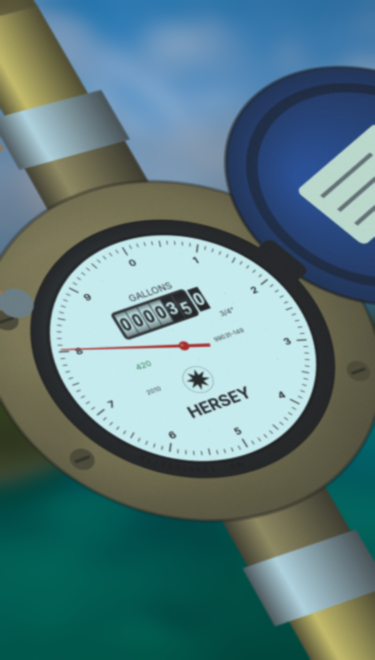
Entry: 348.0 gal
